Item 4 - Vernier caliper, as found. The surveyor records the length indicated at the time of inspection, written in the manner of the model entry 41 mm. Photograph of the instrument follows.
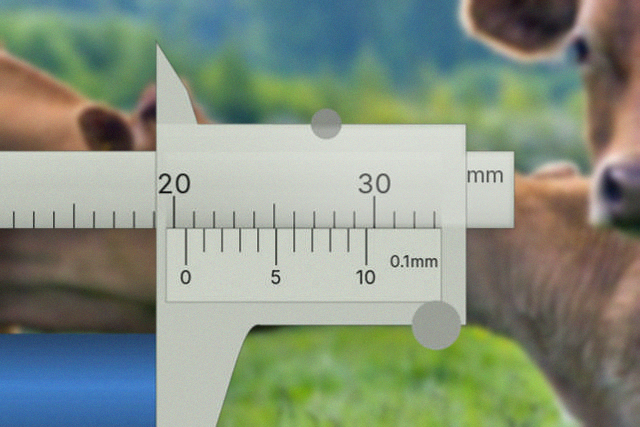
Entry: 20.6 mm
